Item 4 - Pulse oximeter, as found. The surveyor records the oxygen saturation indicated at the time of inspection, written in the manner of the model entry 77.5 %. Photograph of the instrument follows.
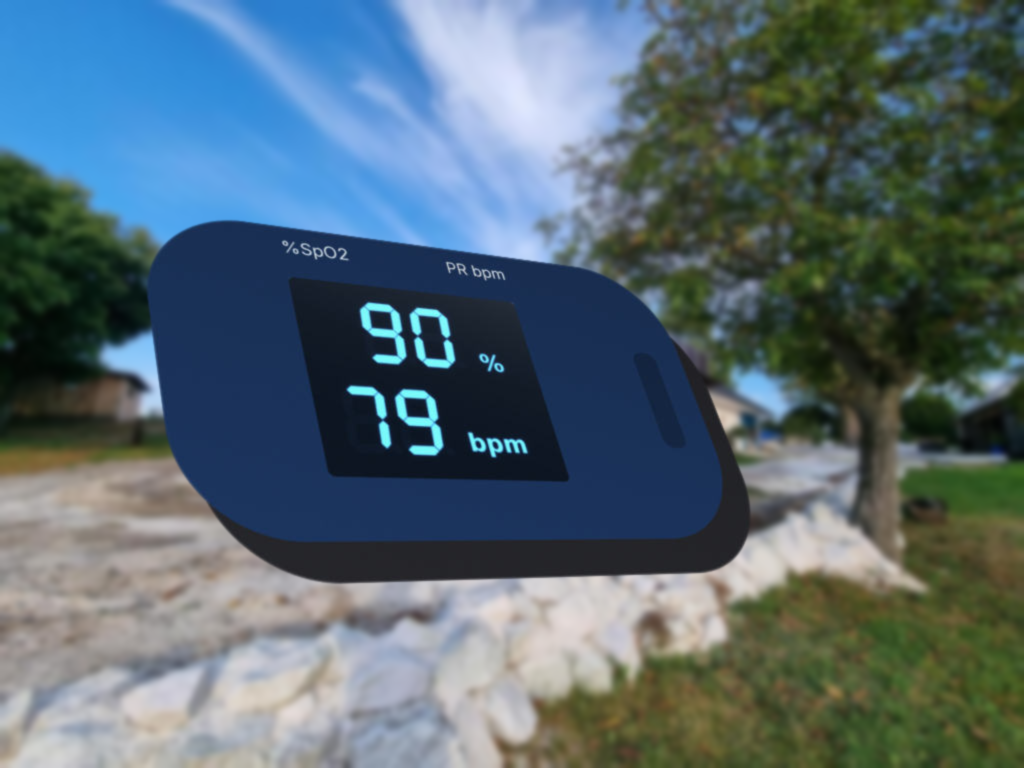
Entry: 90 %
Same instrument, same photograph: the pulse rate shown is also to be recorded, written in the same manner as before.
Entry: 79 bpm
